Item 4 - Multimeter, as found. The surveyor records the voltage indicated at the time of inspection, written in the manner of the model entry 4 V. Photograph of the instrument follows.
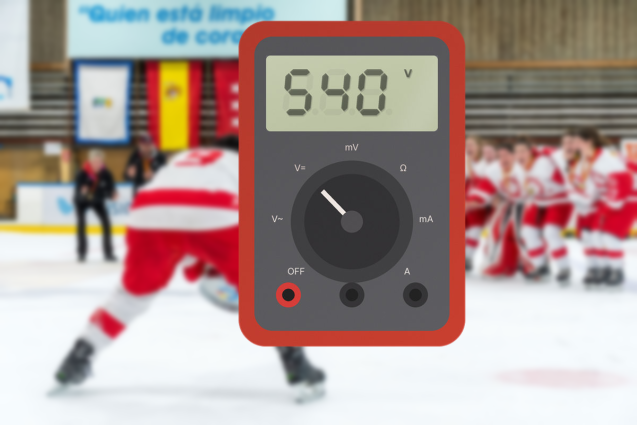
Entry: 540 V
